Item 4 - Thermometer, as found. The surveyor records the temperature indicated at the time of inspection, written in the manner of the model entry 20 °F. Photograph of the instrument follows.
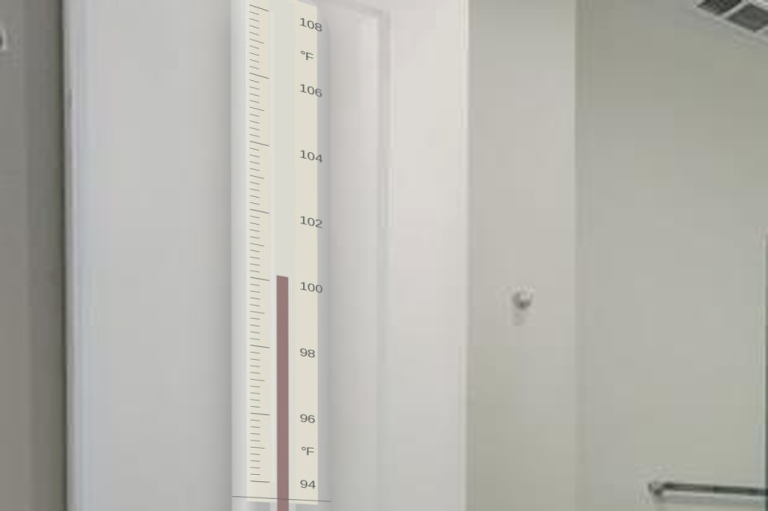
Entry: 100.2 °F
